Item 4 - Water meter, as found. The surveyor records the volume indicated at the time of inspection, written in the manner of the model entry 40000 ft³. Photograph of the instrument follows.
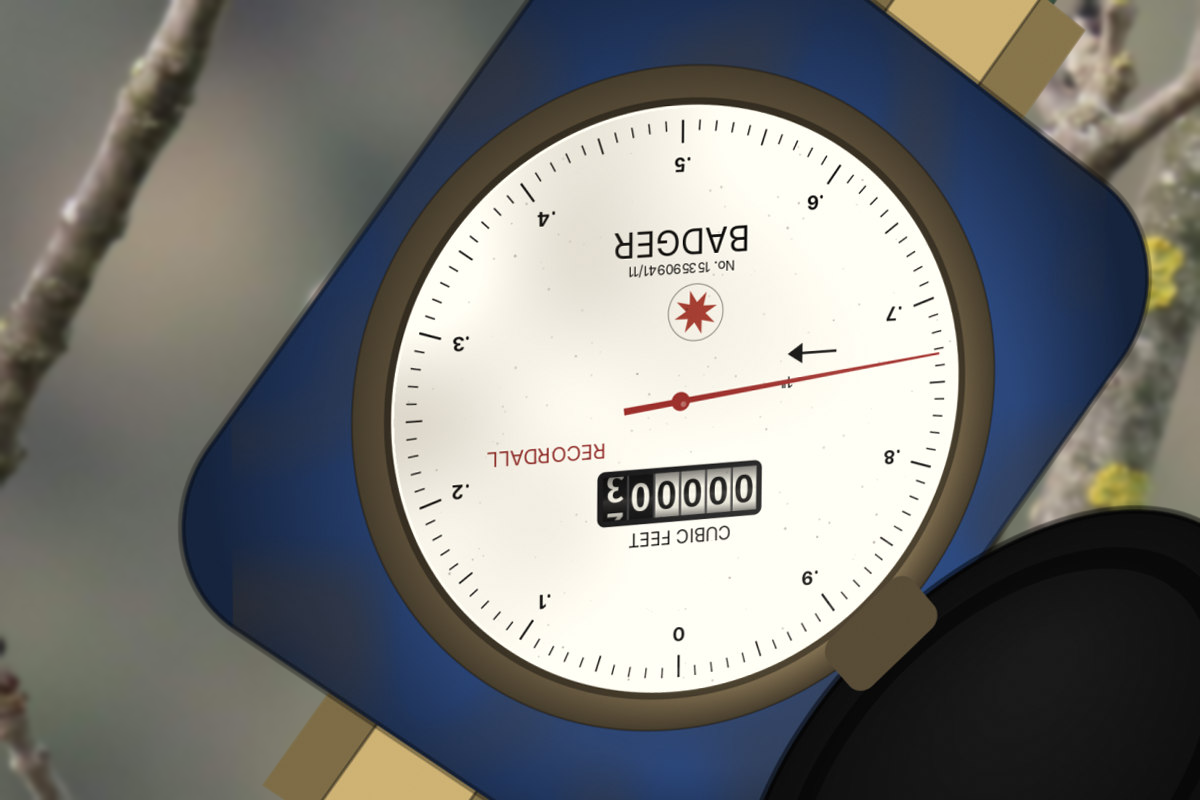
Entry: 2.73 ft³
